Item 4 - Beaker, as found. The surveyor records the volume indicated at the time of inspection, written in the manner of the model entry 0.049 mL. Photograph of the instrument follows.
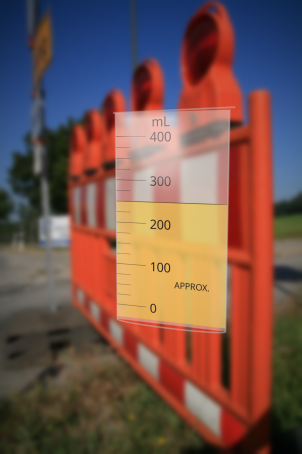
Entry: 250 mL
